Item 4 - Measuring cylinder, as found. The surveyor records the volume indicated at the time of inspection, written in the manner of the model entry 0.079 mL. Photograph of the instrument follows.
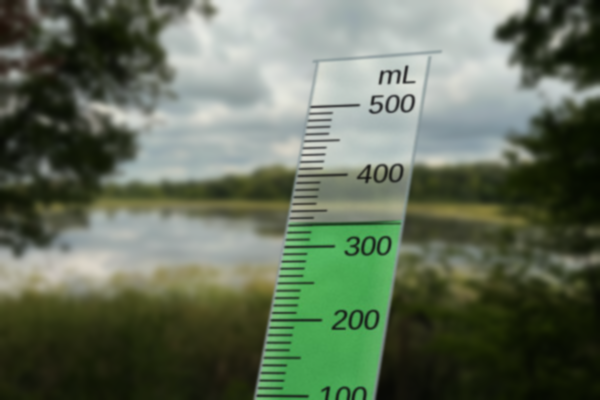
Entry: 330 mL
